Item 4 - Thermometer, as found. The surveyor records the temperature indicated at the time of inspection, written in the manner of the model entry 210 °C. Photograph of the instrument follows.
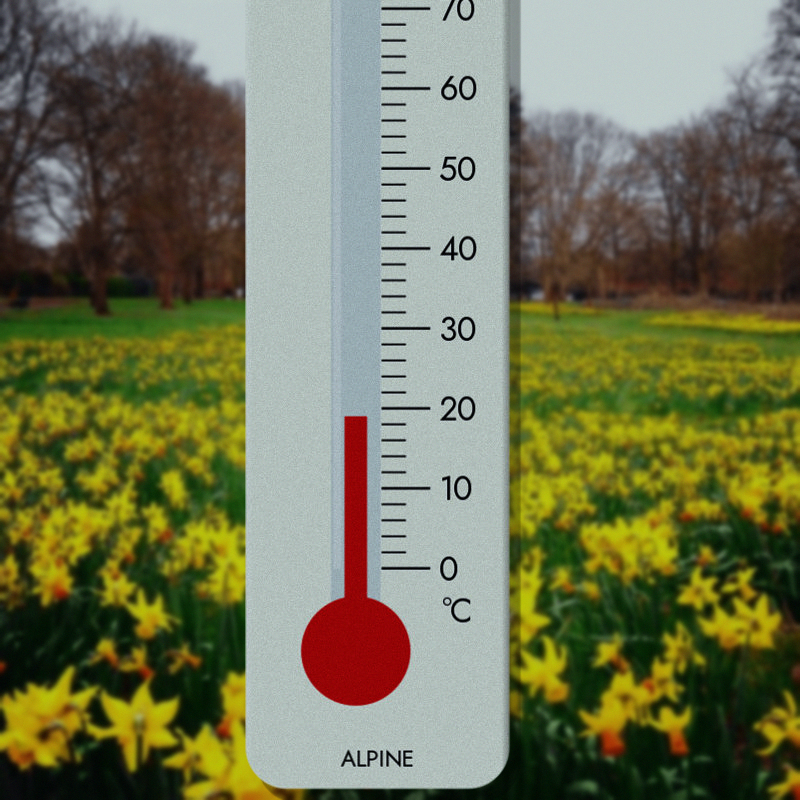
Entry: 19 °C
